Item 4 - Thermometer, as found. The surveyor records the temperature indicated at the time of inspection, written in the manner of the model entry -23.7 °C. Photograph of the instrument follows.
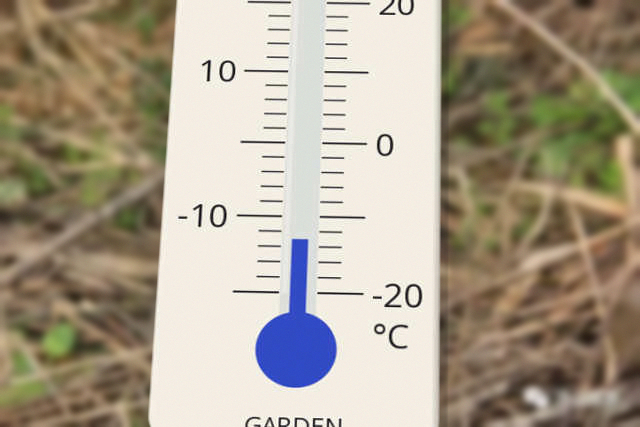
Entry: -13 °C
